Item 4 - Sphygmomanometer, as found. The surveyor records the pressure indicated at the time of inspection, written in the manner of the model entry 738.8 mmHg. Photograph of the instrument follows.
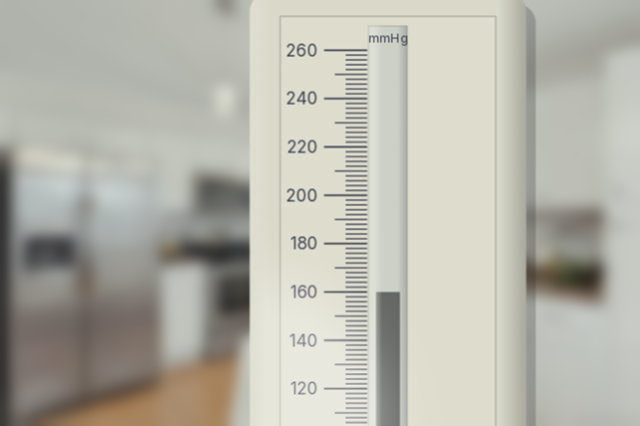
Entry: 160 mmHg
